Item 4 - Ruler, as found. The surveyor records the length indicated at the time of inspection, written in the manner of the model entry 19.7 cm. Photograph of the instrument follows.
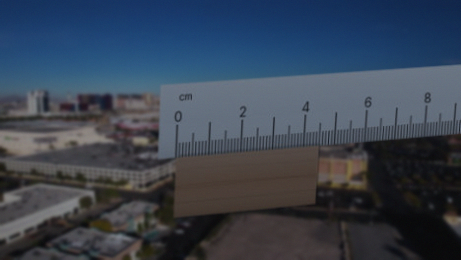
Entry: 4.5 cm
